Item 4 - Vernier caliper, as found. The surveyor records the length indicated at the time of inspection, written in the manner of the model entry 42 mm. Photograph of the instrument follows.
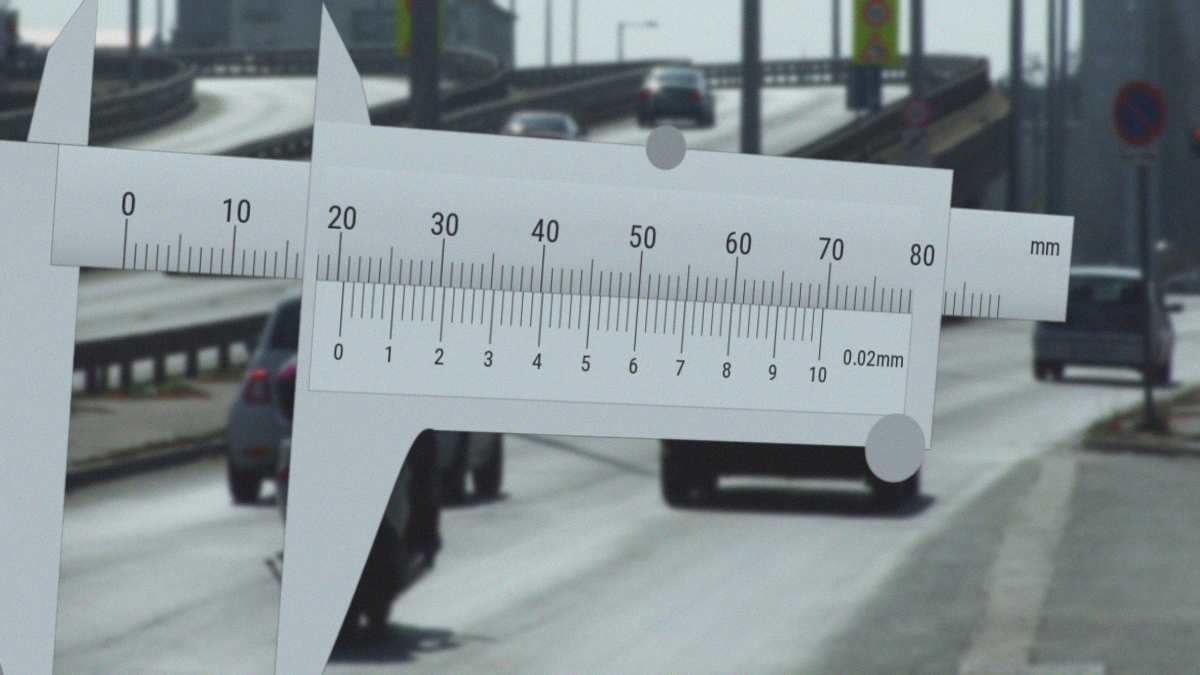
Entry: 20.6 mm
